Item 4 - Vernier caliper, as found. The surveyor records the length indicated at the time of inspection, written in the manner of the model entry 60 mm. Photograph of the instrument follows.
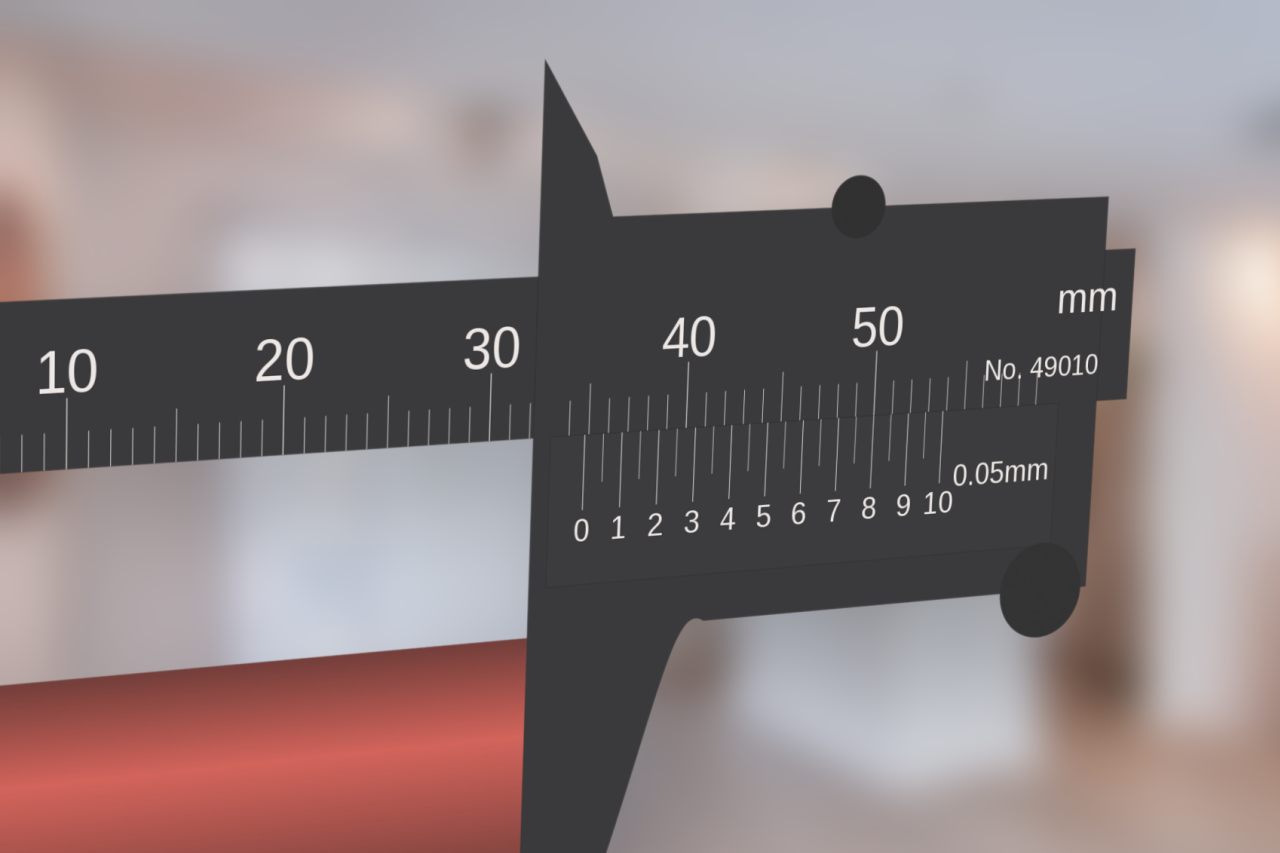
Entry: 34.8 mm
